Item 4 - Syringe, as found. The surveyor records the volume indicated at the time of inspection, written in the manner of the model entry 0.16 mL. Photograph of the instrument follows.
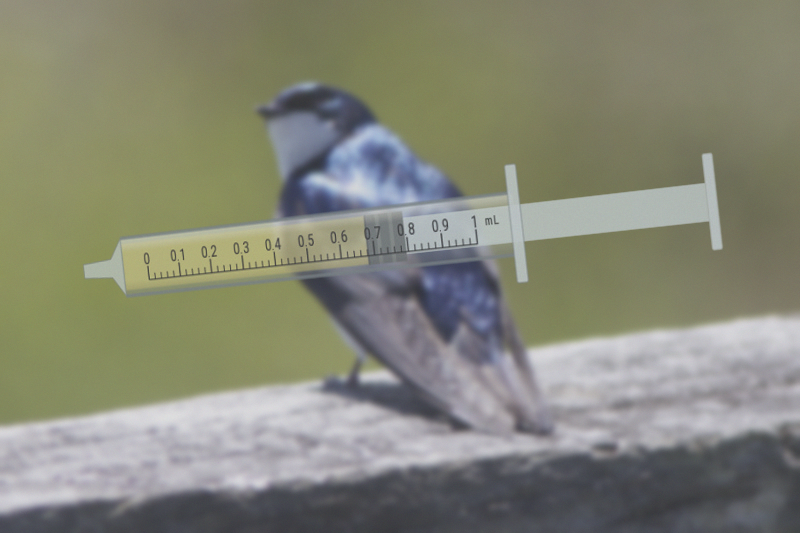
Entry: 0.68 mL
